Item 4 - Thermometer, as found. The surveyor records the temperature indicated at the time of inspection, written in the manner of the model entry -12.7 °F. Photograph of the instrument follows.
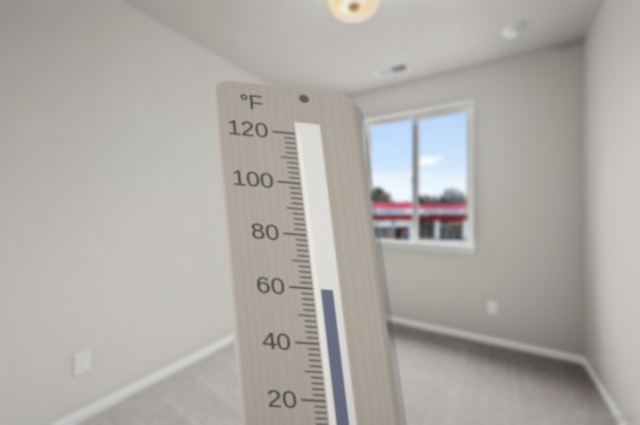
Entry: 60 °F
